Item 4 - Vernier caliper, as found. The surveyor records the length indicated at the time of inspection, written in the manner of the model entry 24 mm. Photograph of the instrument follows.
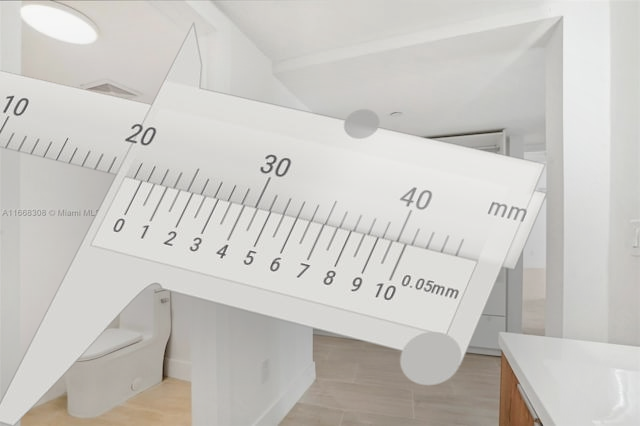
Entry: 21.6 mm
